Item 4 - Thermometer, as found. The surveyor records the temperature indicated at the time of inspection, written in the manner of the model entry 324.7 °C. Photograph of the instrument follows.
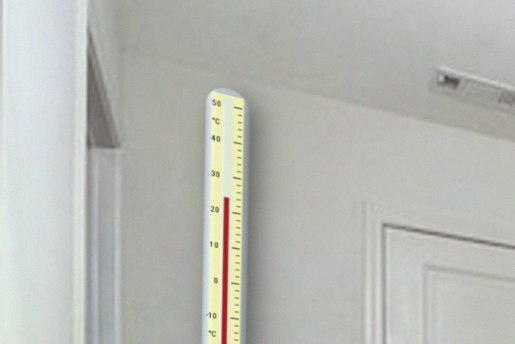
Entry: 24 °C
